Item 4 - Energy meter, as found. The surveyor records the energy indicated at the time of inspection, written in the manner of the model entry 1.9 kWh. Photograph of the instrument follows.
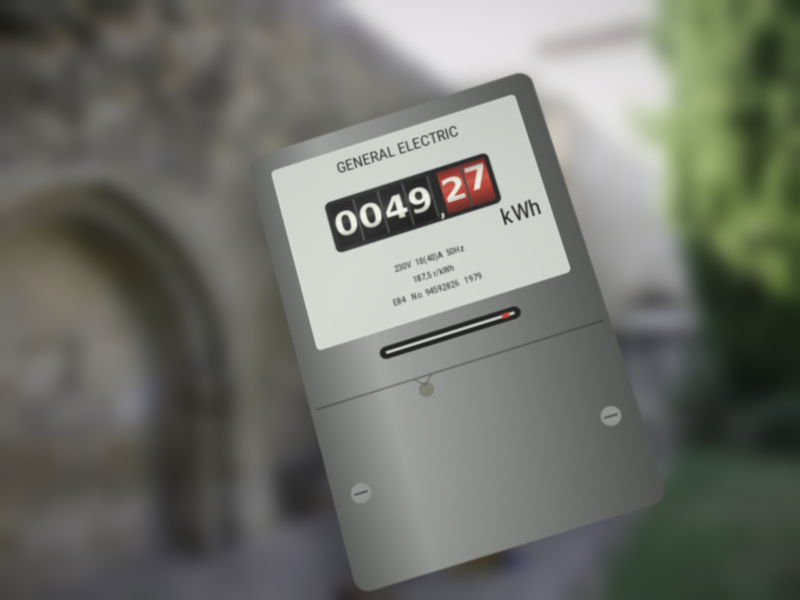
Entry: 49.27 kWh
